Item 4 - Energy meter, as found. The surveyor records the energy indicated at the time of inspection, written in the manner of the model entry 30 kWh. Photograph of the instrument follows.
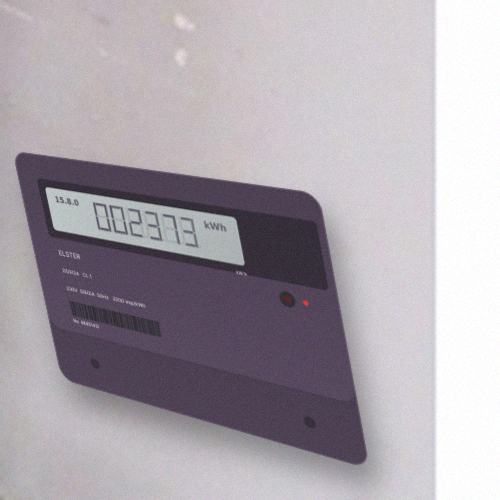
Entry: 2373 kWh
